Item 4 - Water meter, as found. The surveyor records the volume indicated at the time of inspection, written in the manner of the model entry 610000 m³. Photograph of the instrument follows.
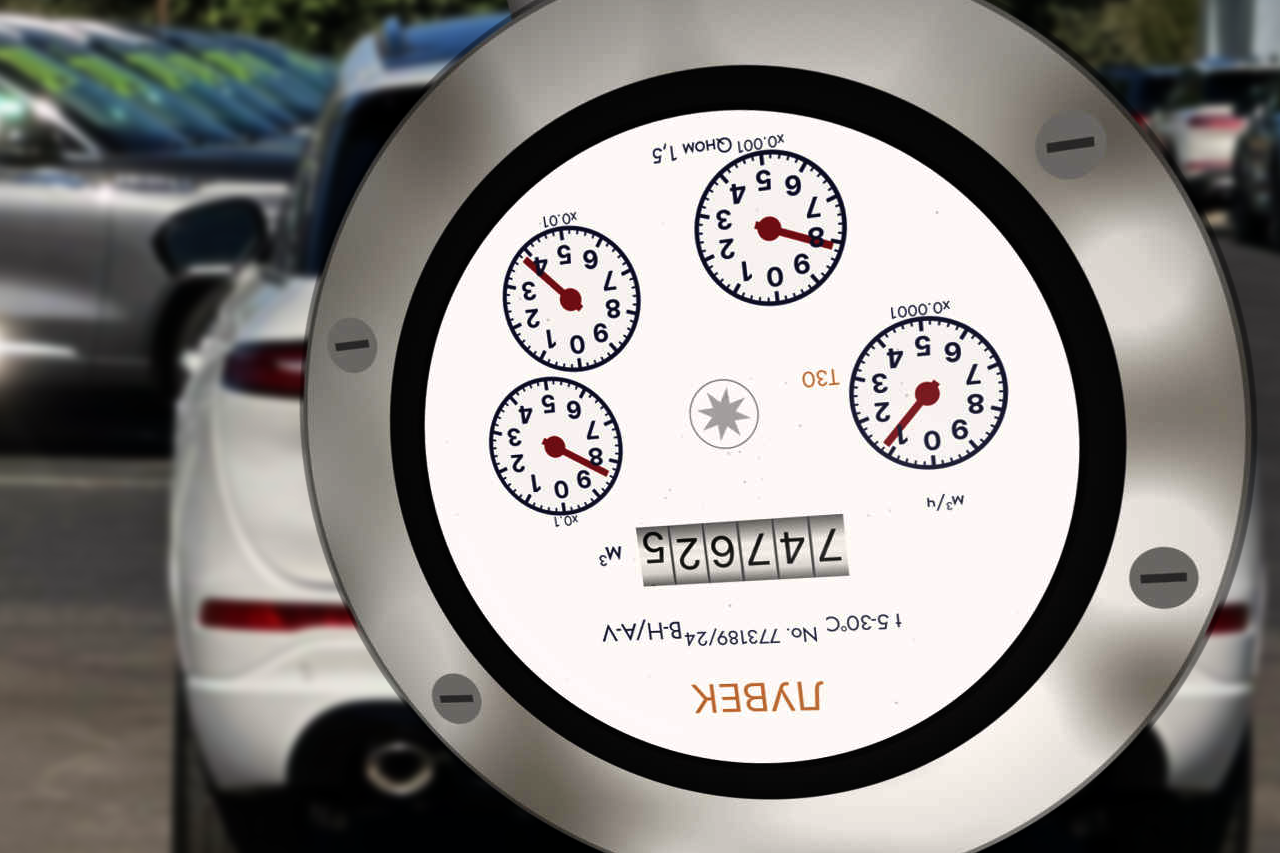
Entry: 747624.8381 m³
